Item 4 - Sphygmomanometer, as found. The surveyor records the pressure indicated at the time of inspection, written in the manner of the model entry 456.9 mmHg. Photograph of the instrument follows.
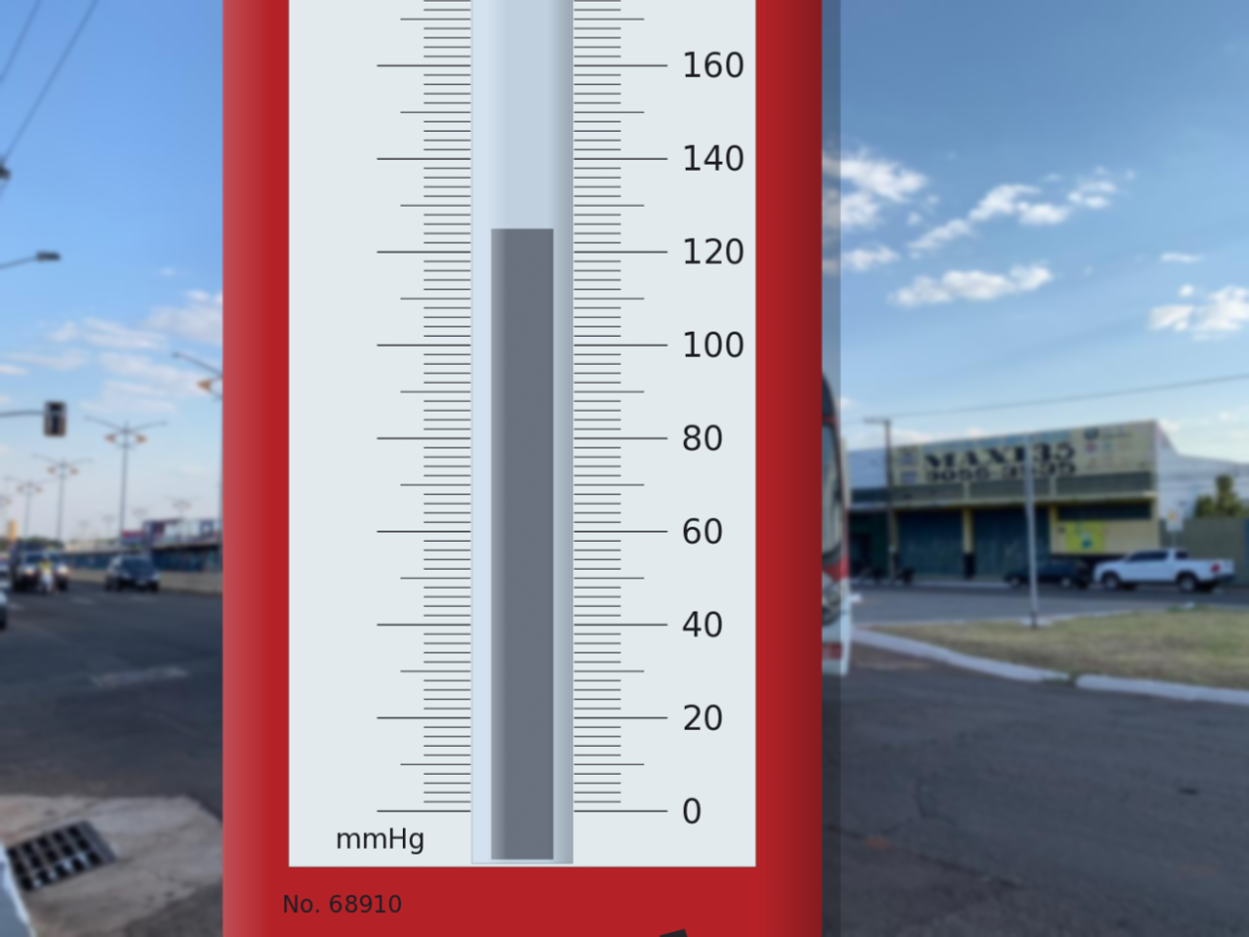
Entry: 125 mmHg
